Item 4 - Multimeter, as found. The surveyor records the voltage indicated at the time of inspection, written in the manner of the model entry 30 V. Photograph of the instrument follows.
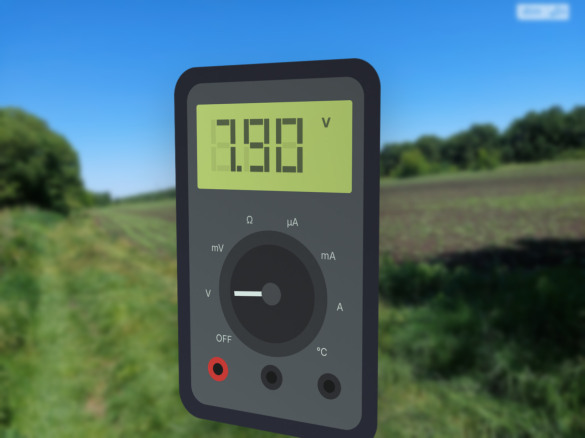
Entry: 7.90 V
